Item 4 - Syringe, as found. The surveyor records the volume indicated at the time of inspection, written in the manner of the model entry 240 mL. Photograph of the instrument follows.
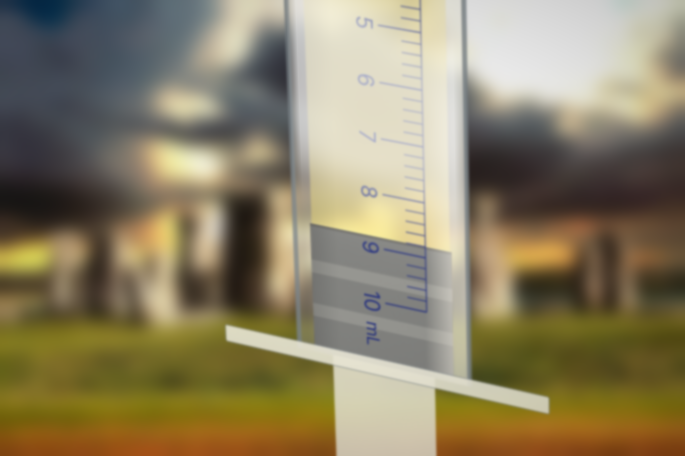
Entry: 8.8 mL
